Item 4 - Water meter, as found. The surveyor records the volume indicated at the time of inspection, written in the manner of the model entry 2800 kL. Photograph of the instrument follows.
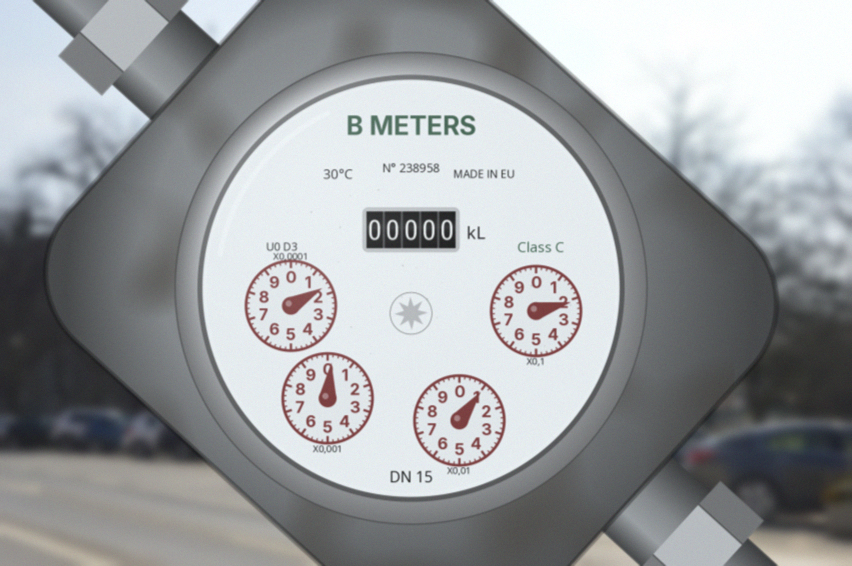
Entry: 0.2101 kL
